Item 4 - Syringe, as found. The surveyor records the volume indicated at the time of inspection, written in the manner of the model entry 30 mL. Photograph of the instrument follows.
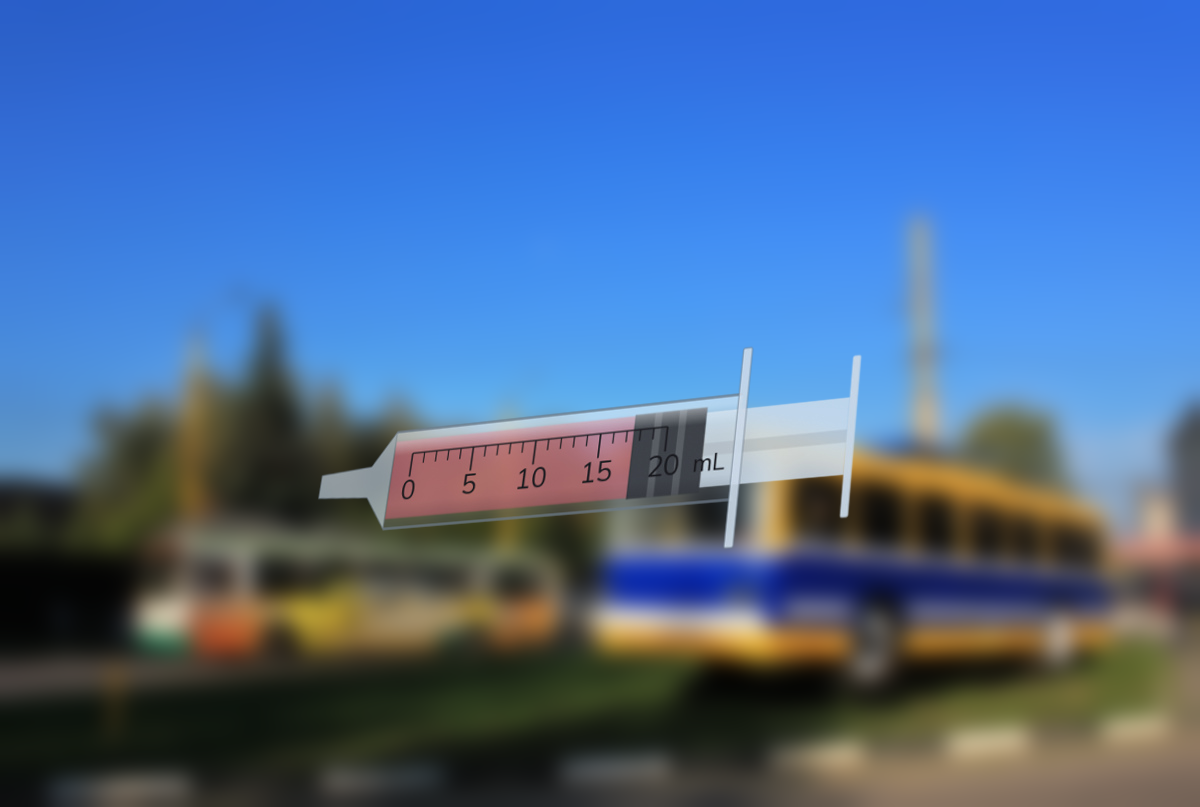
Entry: 17.5 mL
